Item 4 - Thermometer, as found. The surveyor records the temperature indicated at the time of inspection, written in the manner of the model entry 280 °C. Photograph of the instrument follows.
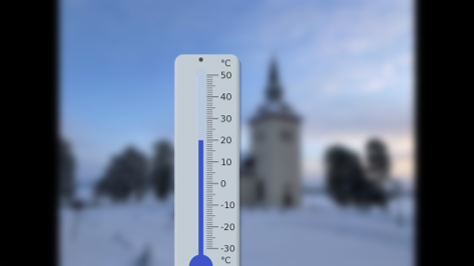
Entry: 20 °C
